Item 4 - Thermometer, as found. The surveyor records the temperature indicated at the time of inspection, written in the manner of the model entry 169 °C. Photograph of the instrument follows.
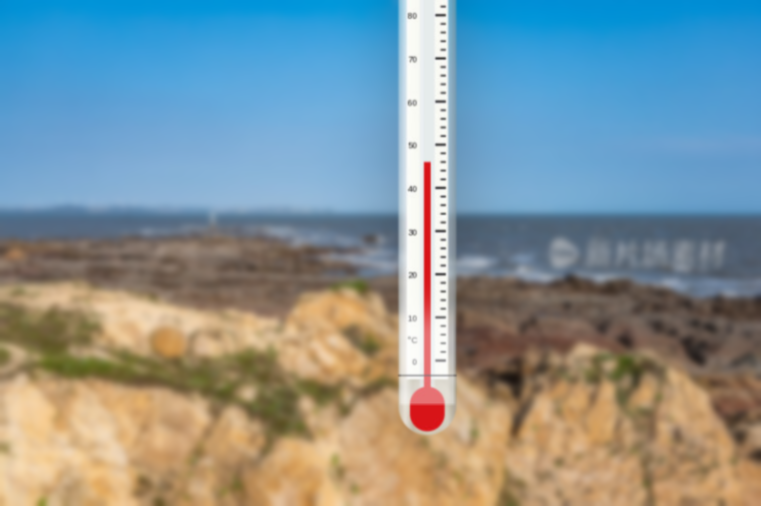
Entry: 46 °C
